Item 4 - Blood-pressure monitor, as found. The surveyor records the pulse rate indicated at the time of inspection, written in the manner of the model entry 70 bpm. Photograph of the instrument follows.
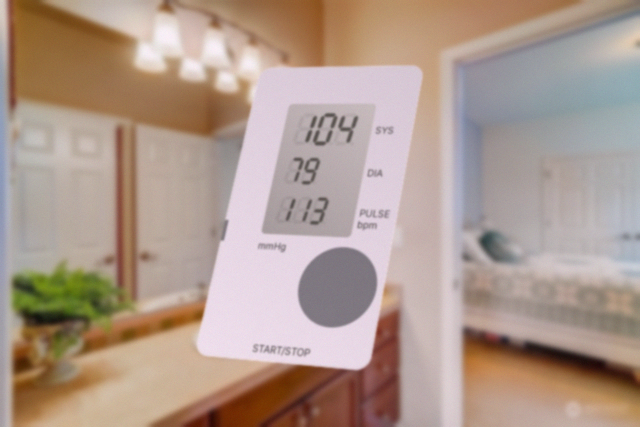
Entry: 113 bpm
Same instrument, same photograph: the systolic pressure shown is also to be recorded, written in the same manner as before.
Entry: 104 mmHg
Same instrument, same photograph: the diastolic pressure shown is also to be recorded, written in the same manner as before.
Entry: 79 mmHg
